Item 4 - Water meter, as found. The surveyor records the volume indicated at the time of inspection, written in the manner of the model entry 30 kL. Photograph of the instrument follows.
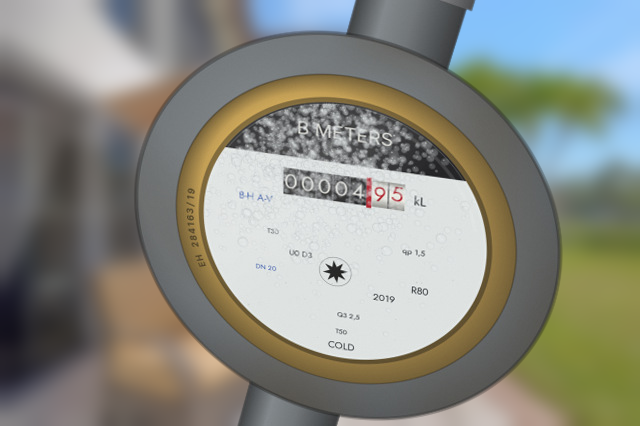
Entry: 4.95 kL
